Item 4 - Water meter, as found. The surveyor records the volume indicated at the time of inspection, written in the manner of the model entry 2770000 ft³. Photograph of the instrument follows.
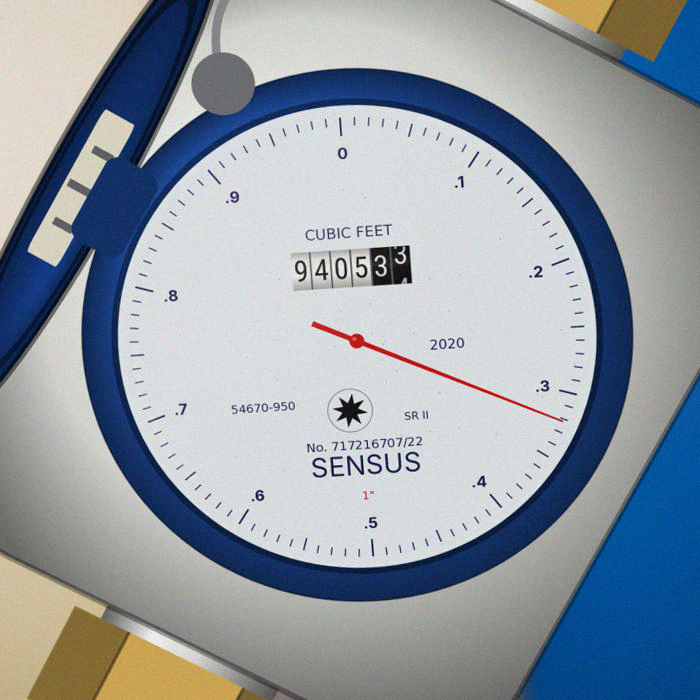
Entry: 940533.32 ft³
